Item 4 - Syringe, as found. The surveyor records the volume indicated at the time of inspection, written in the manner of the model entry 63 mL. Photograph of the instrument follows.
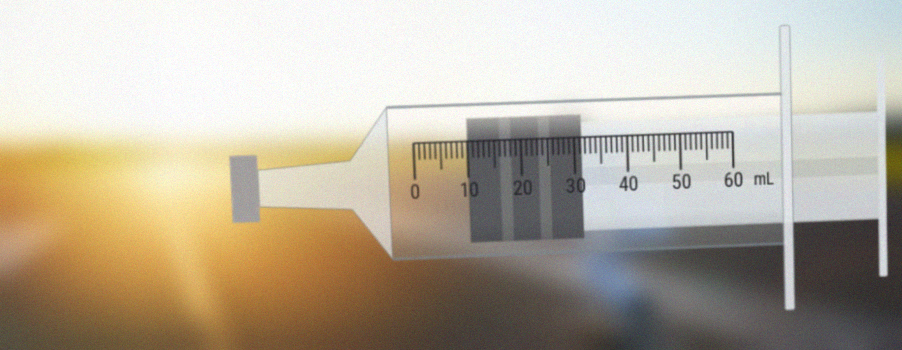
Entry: 10 mL
